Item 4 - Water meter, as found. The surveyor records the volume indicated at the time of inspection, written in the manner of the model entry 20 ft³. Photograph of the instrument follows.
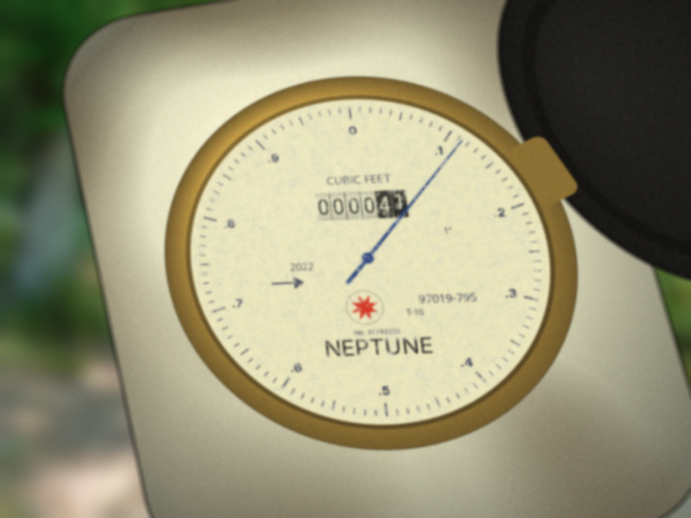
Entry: 41.11 ft³
